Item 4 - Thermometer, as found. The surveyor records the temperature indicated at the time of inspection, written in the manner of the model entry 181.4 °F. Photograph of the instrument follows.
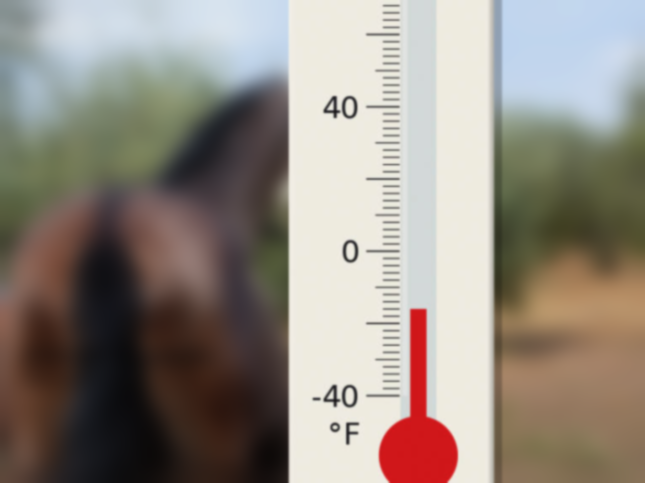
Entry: -16 °F
